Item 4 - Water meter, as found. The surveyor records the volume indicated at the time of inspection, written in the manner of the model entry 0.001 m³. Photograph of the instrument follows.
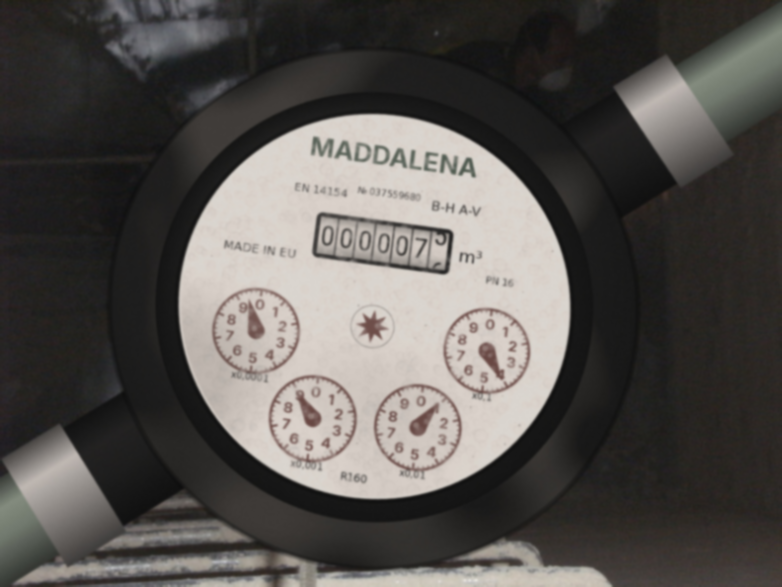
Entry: 75.4089 m³
